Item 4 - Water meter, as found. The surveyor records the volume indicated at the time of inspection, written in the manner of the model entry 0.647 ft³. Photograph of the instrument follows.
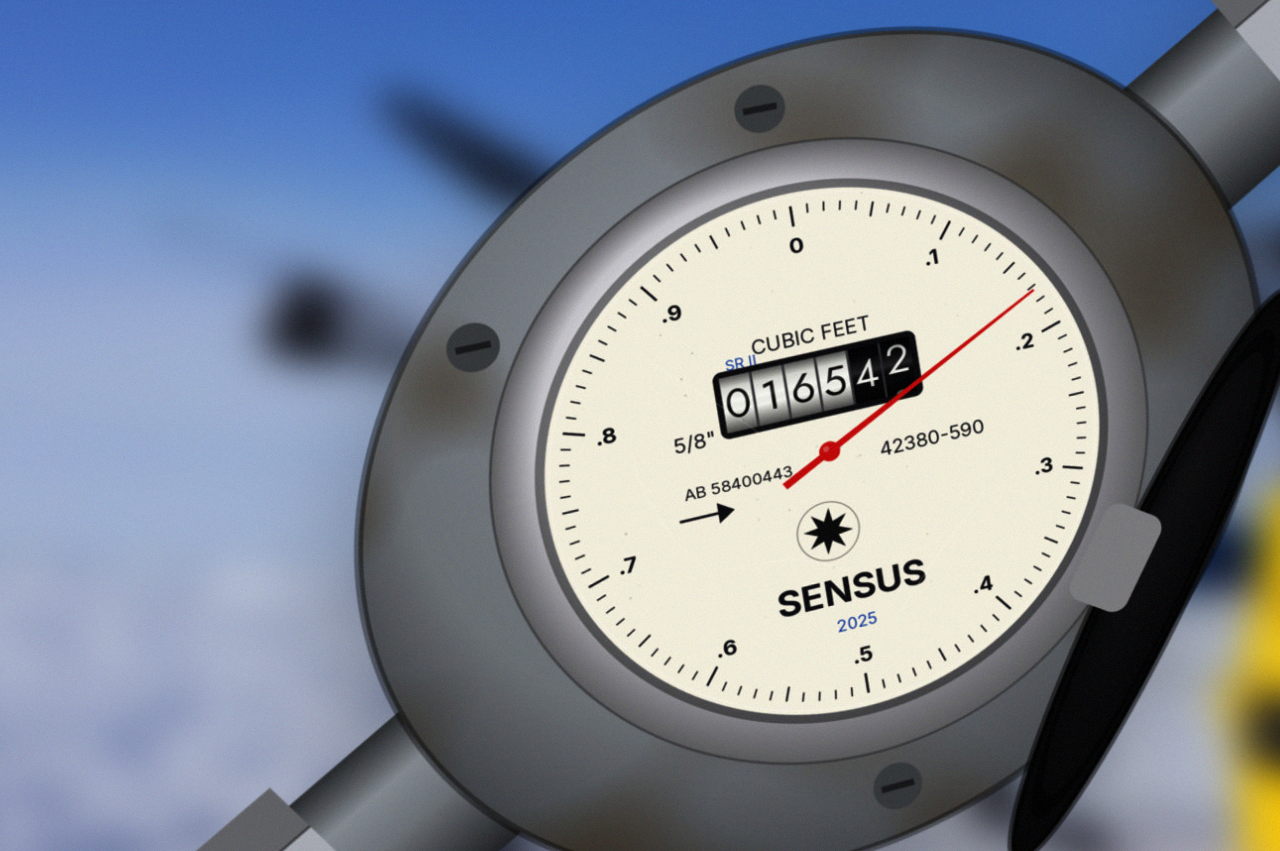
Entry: 16542.17 ft³
